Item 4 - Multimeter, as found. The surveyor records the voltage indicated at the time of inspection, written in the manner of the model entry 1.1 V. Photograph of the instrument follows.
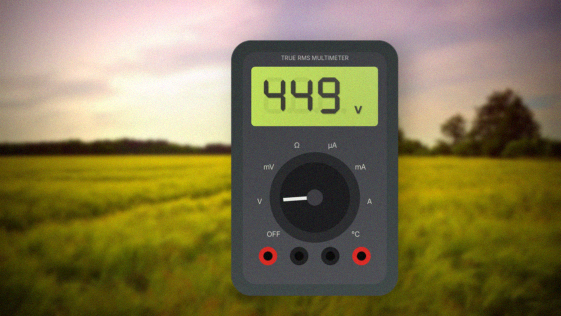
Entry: 449 V
